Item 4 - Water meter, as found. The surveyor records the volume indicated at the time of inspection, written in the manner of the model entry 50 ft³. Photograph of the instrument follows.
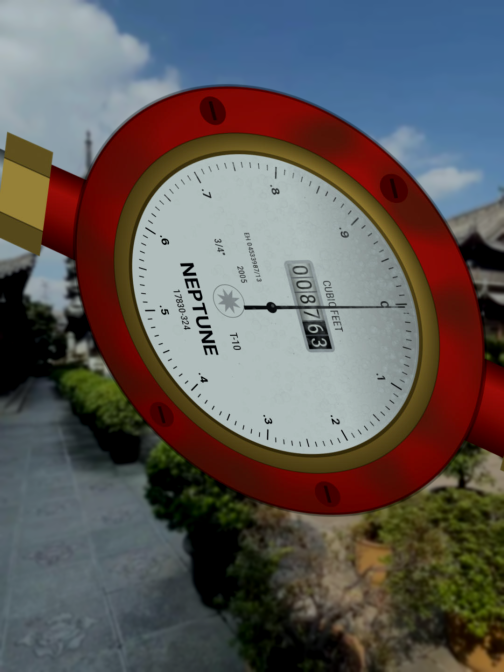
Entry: 8763.00 ft³
